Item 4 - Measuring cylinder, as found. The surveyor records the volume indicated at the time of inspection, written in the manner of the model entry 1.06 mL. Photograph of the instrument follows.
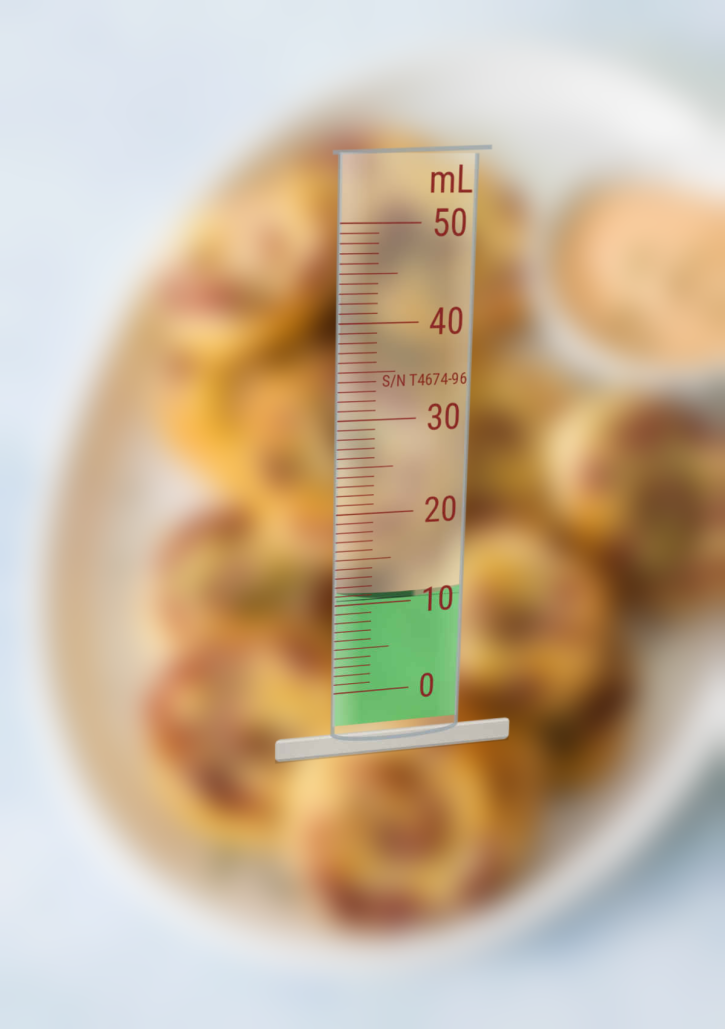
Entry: 10.5 mL
